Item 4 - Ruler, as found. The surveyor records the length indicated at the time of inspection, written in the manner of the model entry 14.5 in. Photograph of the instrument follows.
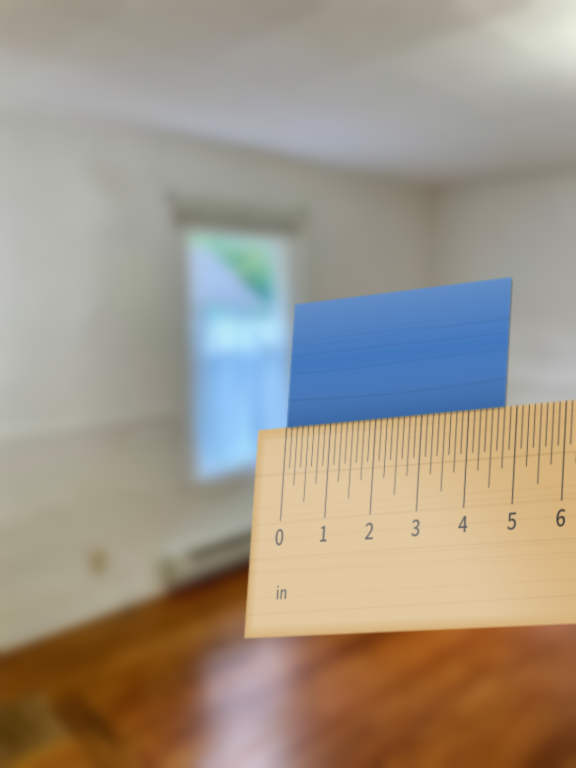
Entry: 4.75 in
